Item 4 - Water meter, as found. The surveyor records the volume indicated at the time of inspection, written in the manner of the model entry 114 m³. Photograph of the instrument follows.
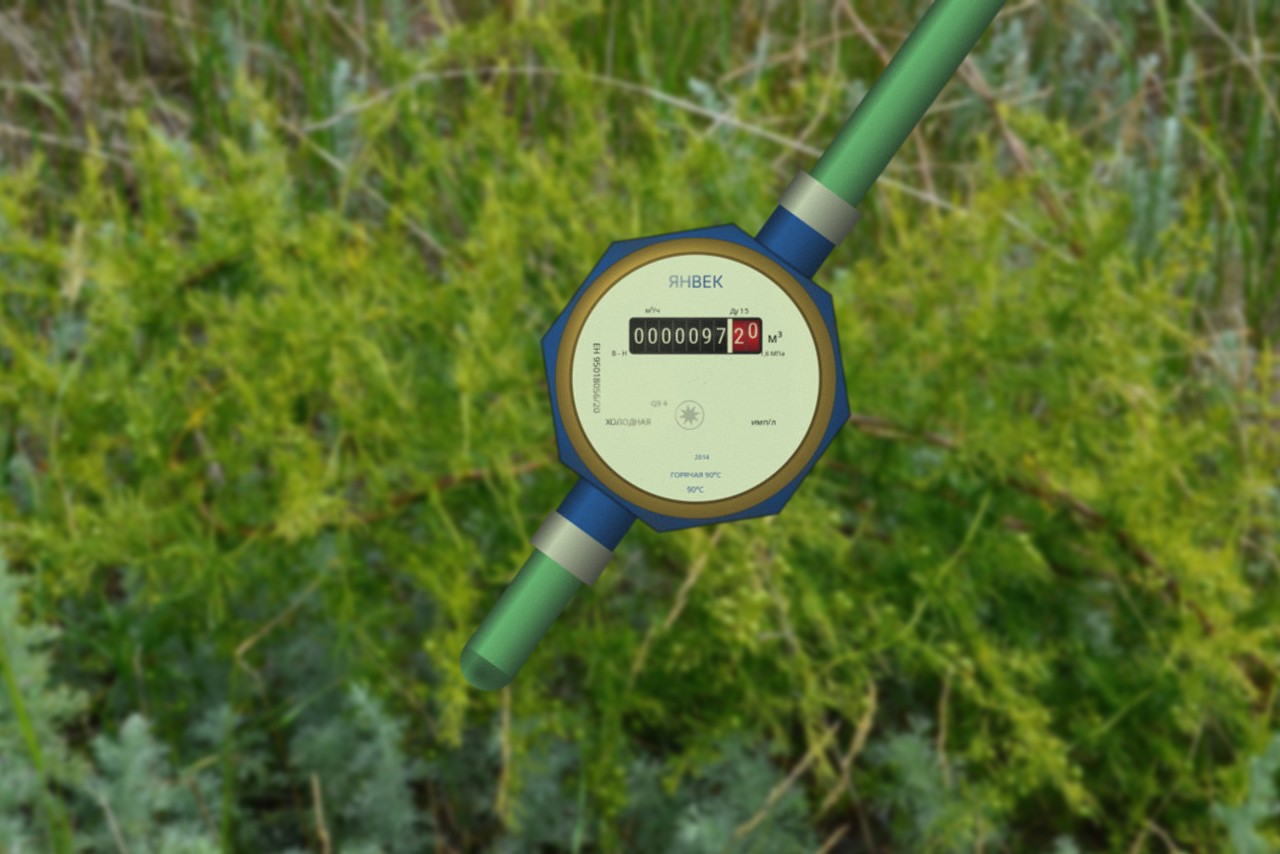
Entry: 97.20 m³
